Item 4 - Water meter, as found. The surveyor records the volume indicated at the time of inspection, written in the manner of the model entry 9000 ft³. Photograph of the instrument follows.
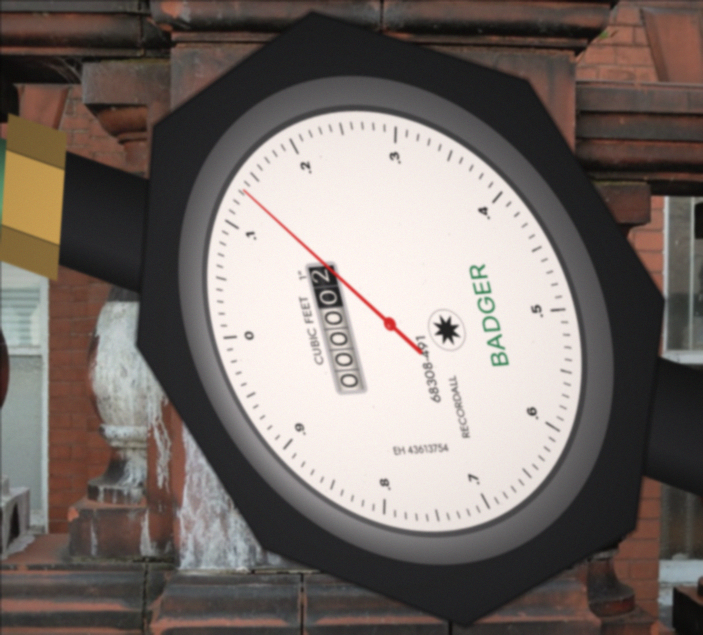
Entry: 2.13 ft³
